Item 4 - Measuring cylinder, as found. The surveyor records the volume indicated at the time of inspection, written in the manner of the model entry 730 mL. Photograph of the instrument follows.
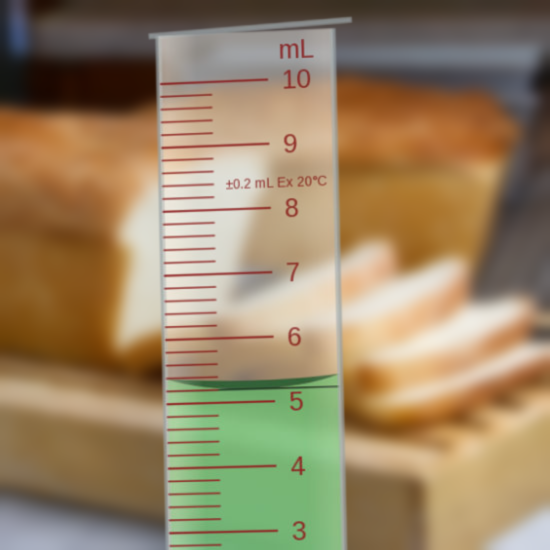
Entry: 5.2 mL
